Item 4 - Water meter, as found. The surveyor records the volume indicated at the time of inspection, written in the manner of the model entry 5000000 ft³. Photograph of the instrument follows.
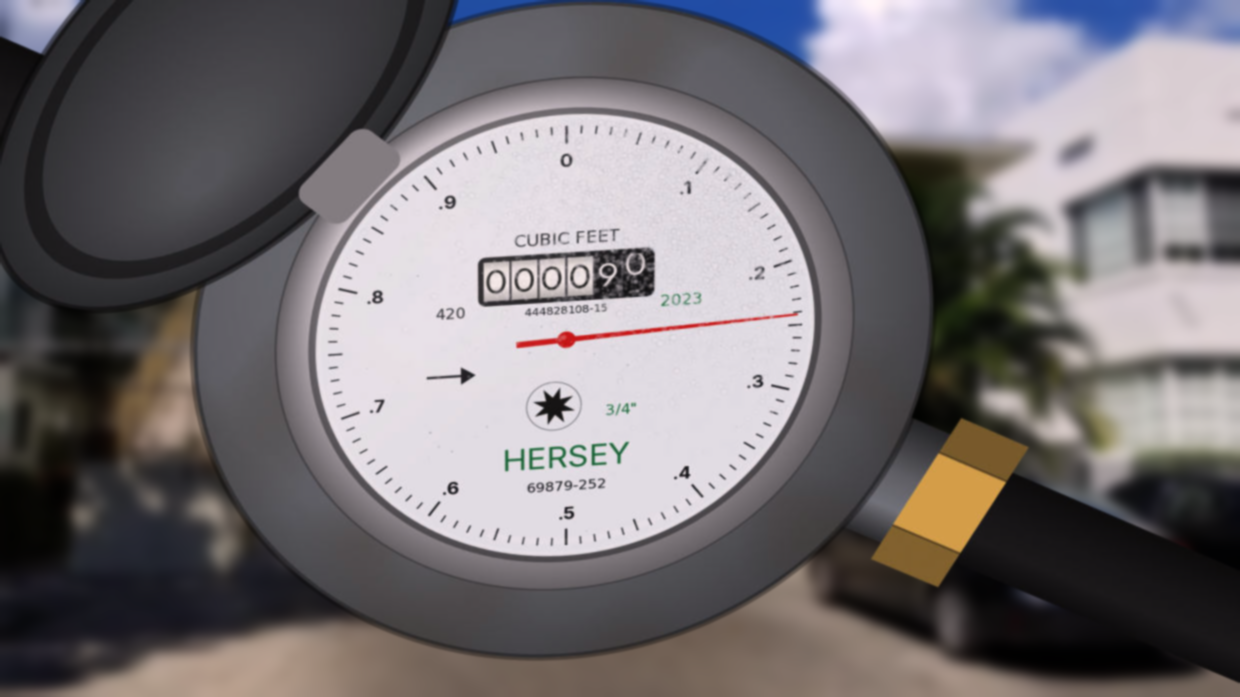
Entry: 90.24 ft³
